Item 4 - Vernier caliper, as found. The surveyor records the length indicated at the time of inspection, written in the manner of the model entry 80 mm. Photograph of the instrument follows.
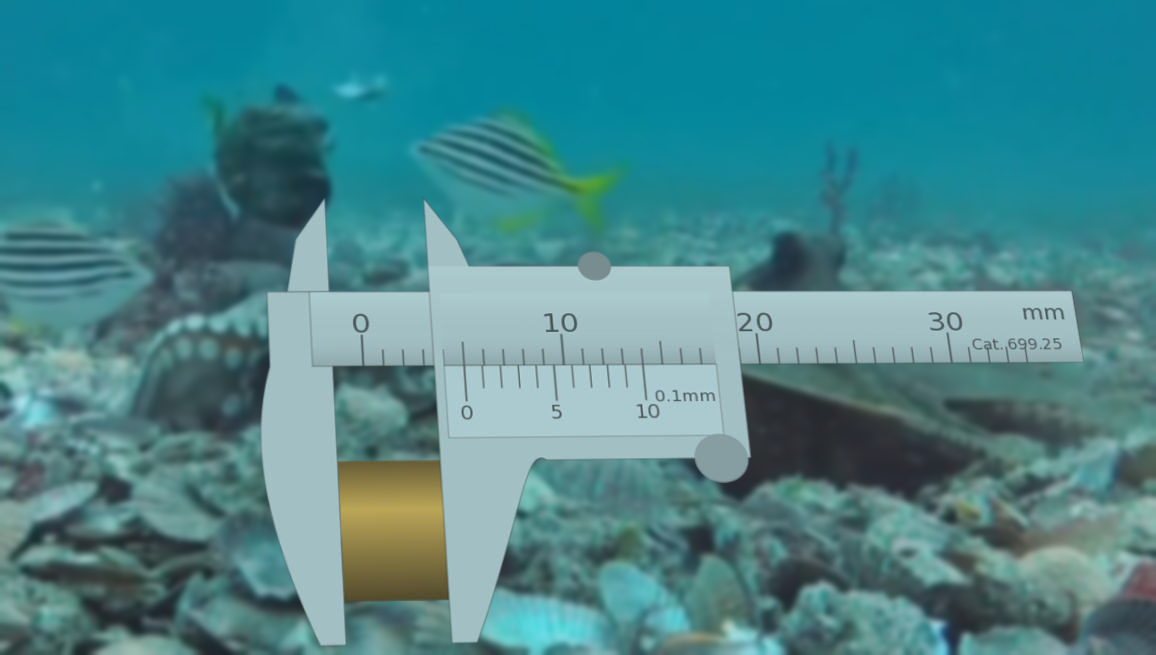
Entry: 5.0 mm
